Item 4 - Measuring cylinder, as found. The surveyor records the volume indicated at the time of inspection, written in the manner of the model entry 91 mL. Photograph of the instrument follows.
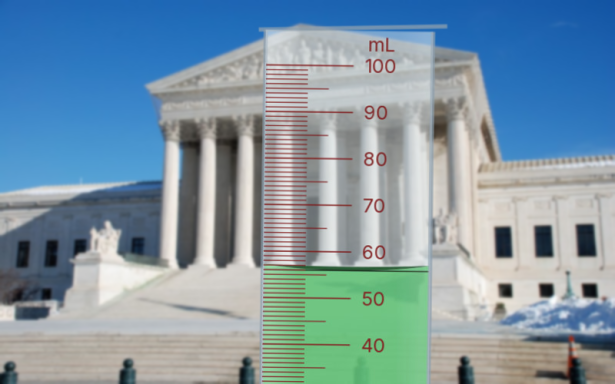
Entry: 56 mL
